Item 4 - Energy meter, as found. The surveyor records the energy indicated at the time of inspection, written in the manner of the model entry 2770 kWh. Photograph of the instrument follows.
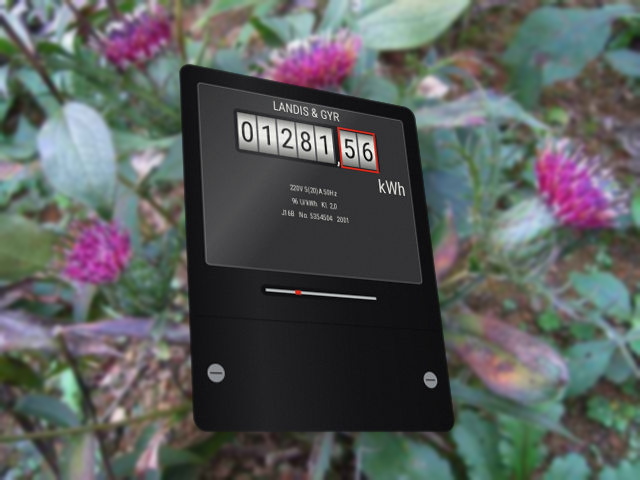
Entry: 1281.56 kWh
